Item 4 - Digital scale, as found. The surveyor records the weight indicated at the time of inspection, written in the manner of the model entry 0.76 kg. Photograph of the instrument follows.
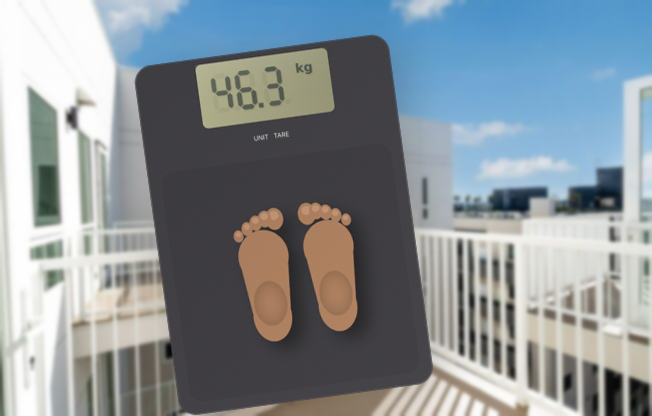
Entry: 46.3 kg
